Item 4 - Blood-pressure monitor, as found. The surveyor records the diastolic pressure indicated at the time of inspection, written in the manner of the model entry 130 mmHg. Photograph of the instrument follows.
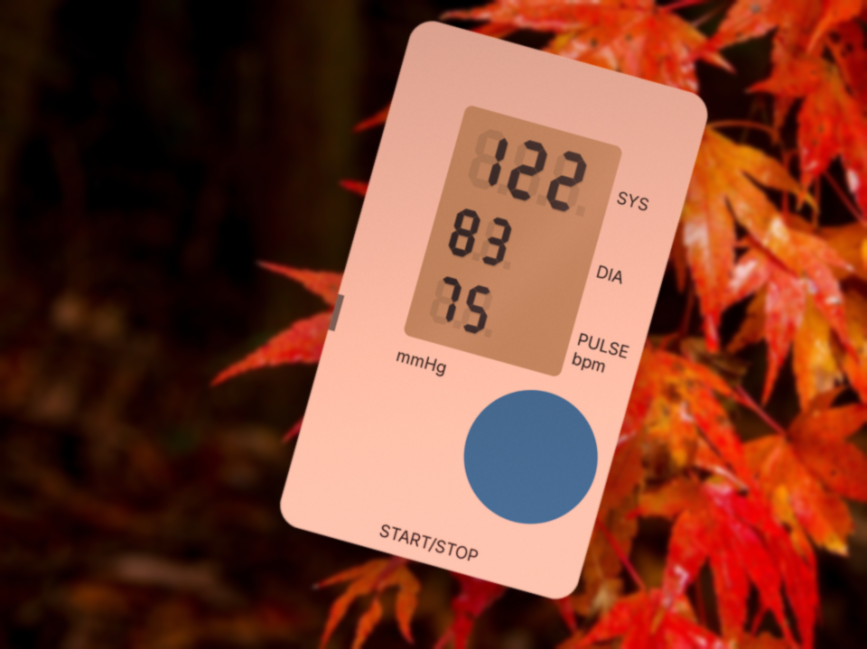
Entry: 83 mmHg
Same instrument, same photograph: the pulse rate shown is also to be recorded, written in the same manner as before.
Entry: 75 bpm
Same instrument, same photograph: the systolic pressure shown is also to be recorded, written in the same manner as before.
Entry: 122 mmHg
